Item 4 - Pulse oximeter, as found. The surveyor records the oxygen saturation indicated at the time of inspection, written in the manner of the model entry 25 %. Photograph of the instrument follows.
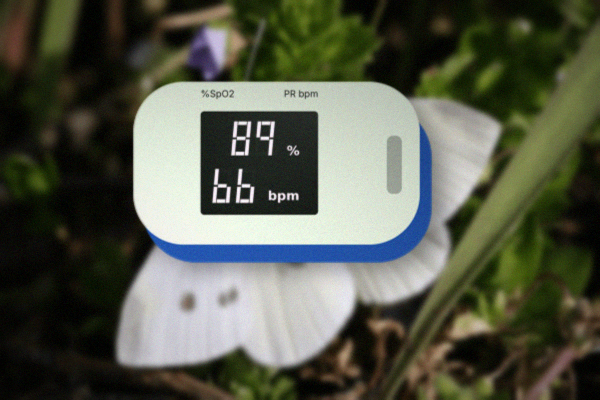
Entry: 89 %
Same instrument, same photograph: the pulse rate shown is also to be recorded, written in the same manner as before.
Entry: 66 bpm
